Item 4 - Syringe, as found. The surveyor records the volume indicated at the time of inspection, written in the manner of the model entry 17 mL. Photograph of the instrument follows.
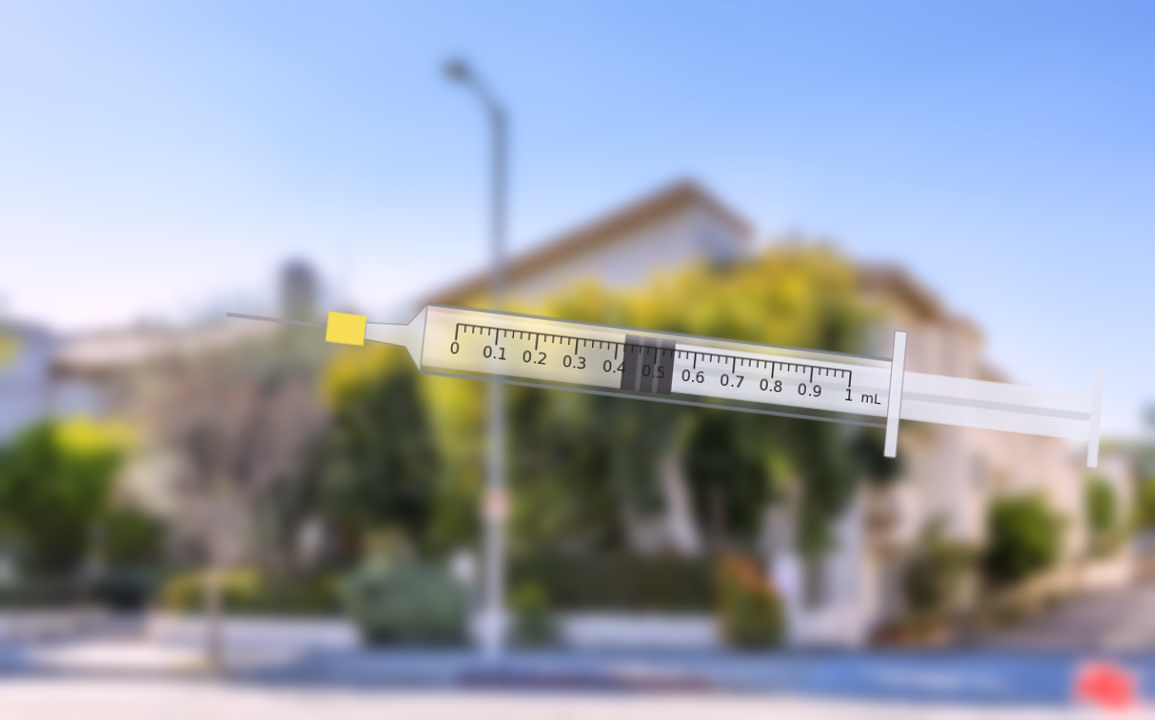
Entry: 0.42 mL
